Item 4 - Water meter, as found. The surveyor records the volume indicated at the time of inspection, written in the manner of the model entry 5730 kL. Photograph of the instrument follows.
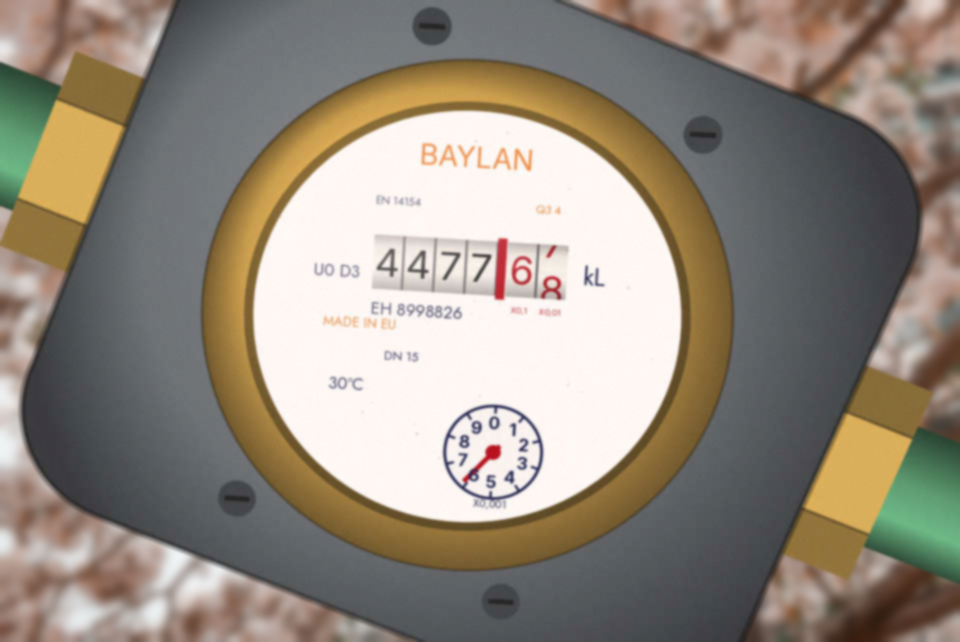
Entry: 4477.676 kL
